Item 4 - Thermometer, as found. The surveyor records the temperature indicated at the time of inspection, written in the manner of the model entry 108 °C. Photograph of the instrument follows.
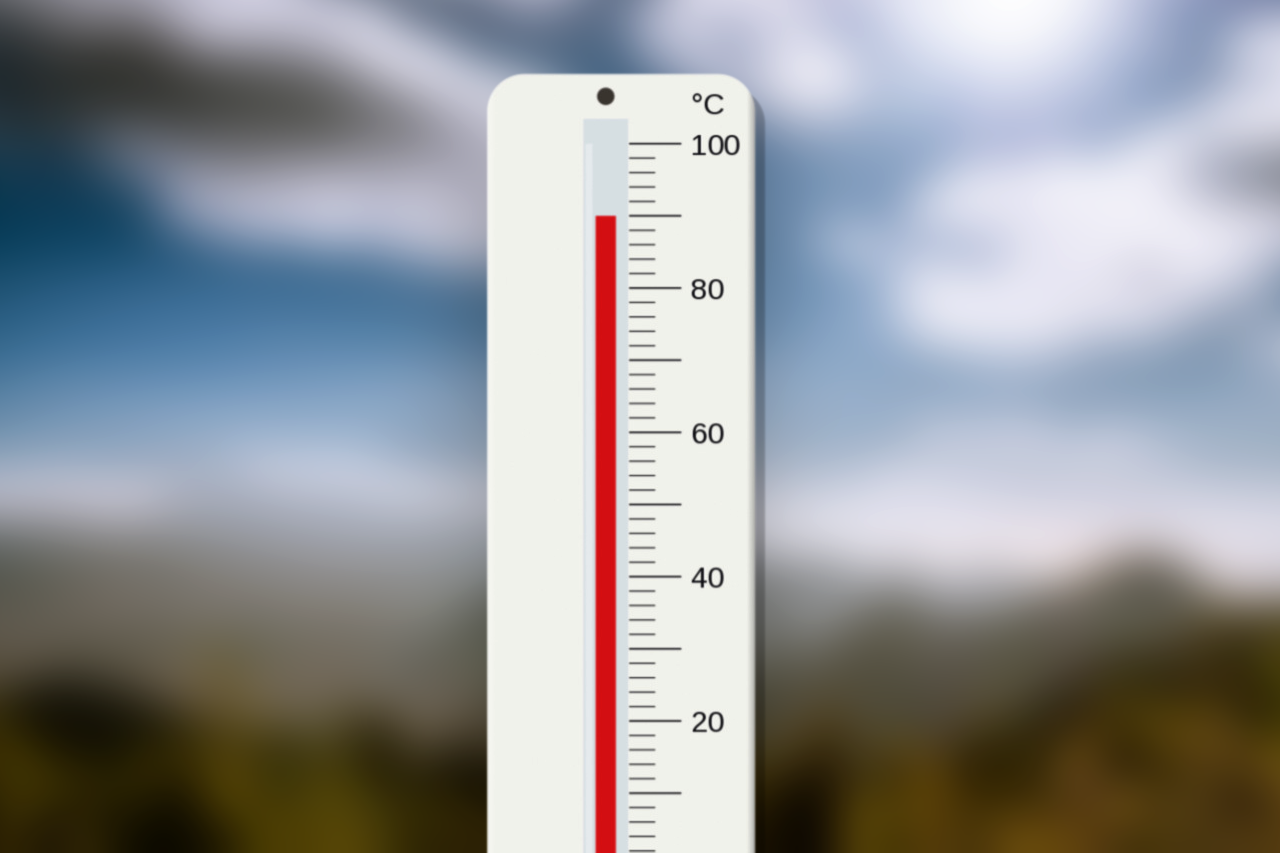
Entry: 90 °C
